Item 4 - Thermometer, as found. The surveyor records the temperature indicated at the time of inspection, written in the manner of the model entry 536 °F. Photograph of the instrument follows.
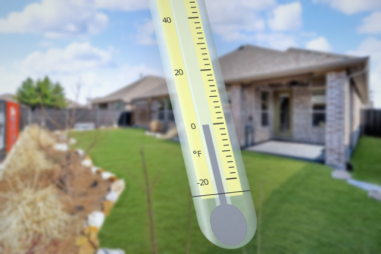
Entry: 0 °F
